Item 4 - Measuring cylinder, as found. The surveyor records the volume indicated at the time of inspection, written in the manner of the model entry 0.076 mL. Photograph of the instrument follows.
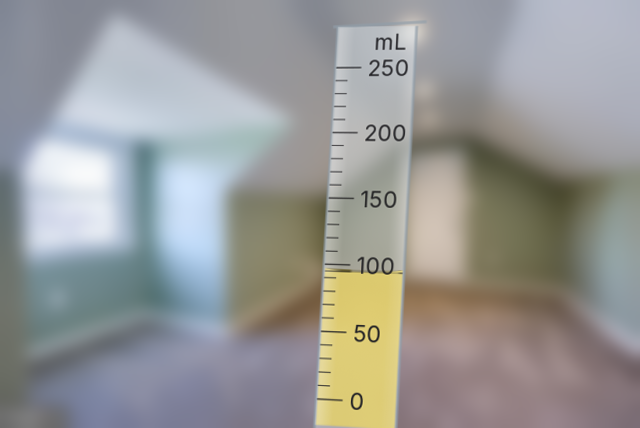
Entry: 95 mL
